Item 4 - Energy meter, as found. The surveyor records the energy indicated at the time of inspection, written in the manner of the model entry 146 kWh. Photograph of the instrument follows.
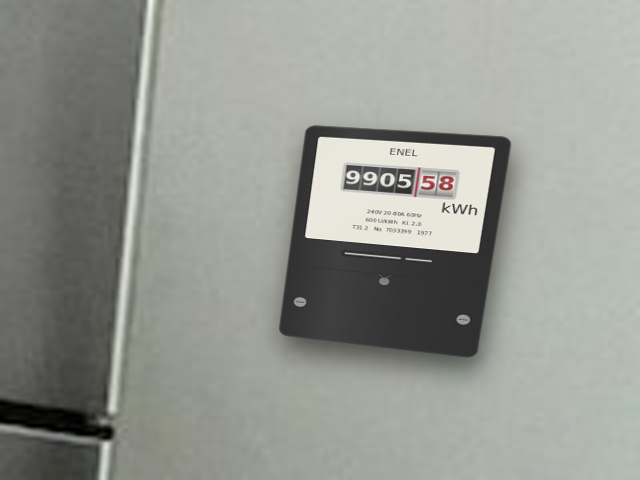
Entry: 9905.58 kWh
